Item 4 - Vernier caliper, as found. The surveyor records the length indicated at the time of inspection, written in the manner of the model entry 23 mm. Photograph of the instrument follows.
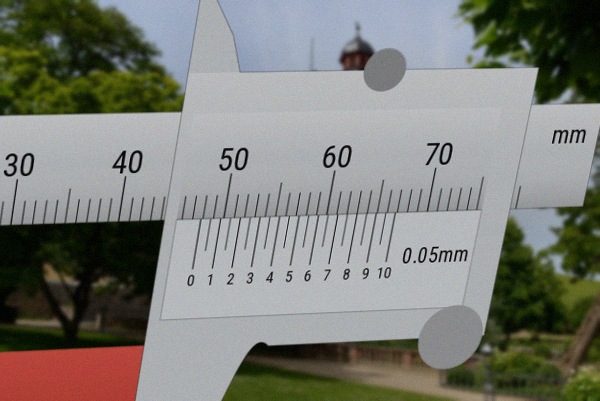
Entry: 47.8 mm
